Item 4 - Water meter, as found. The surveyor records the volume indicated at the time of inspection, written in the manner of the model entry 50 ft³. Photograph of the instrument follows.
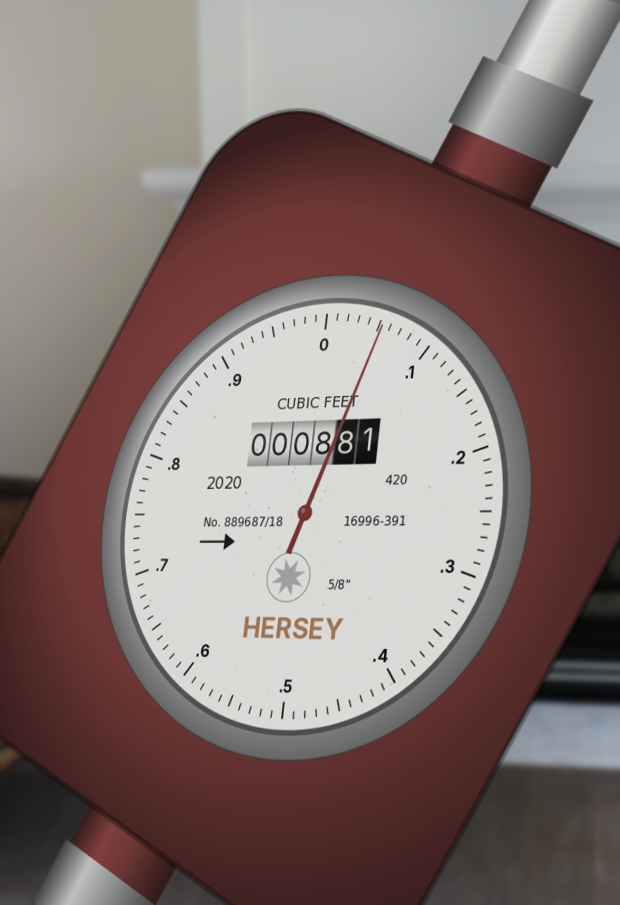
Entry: 881.05 ft³
